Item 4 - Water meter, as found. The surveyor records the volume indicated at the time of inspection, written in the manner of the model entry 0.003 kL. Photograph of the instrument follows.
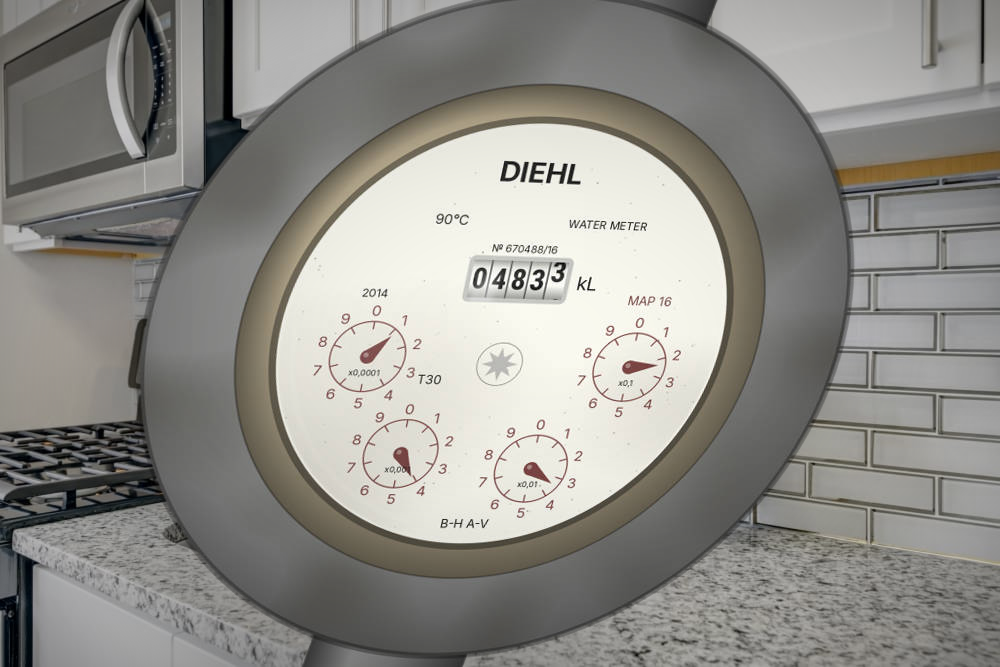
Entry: 4833.2341 kL
